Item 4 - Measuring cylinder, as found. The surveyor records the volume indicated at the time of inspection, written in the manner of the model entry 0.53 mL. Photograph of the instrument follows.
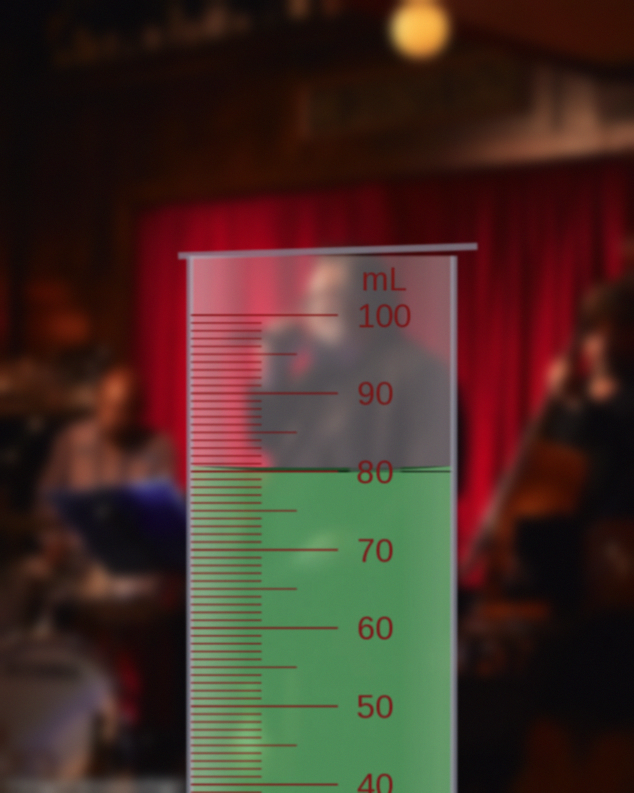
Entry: 80 mL
